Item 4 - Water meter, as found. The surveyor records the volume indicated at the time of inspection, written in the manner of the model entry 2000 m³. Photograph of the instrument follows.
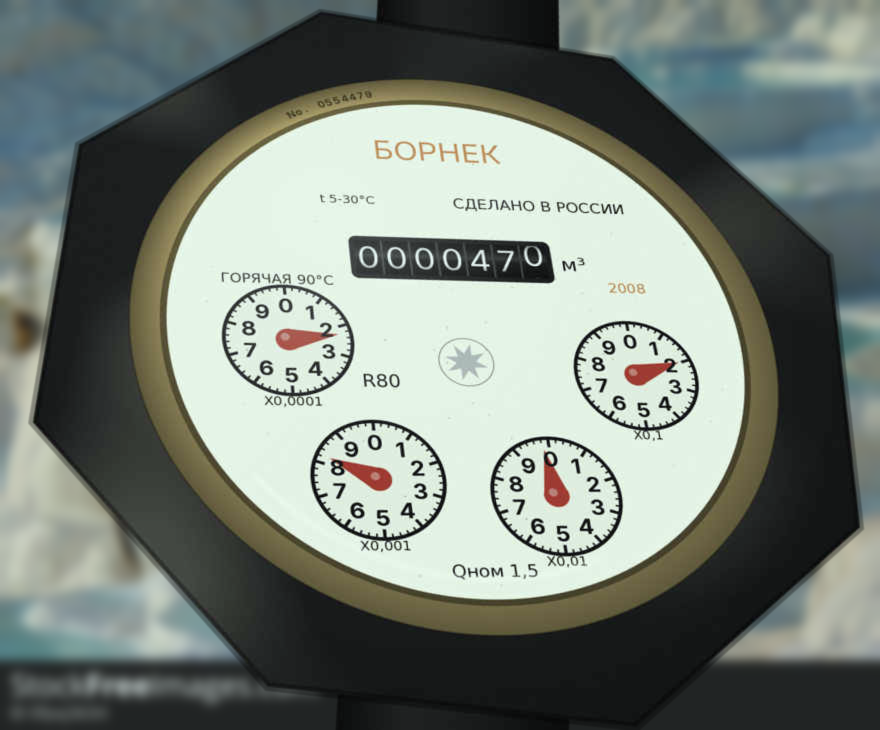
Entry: 470.1982 m³
